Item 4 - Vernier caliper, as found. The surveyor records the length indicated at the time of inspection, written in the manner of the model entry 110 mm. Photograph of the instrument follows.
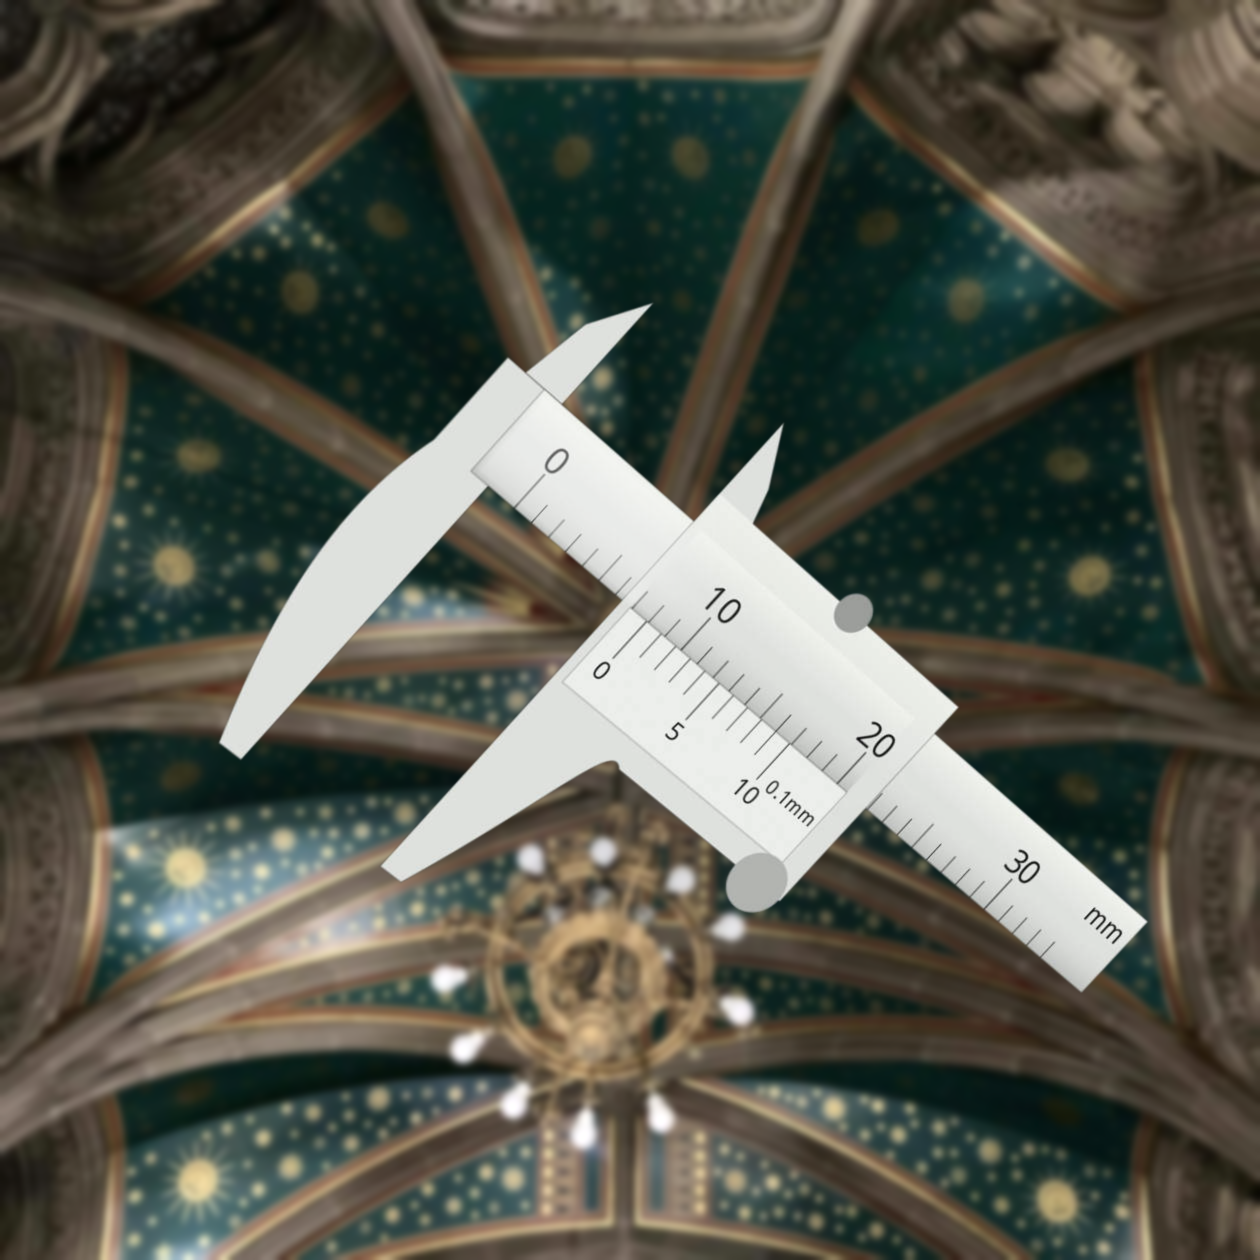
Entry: 7.9 mm
